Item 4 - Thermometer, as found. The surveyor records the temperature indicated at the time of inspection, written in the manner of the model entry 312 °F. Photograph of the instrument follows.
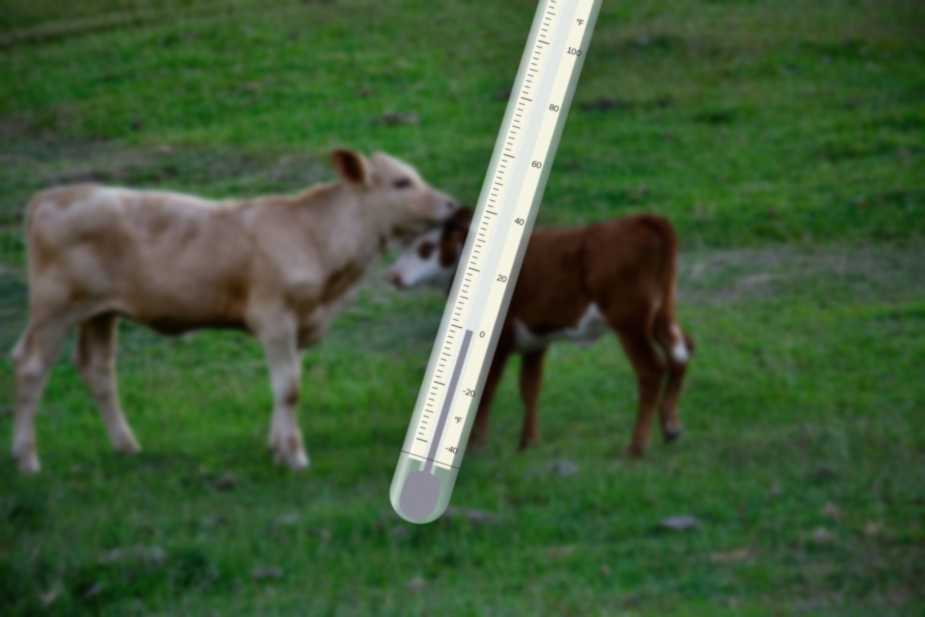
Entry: 0 °F
